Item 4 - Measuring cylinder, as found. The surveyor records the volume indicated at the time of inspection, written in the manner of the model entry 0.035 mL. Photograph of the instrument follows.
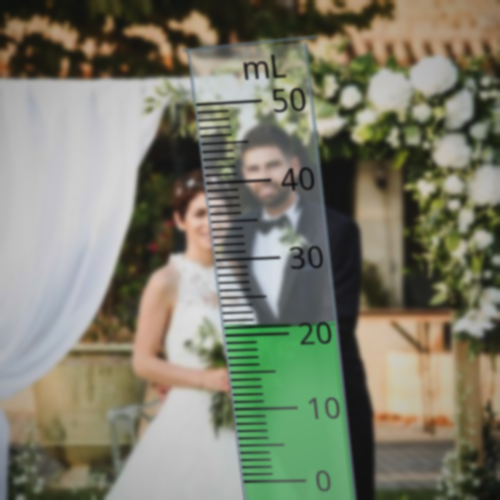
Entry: 21 mL
